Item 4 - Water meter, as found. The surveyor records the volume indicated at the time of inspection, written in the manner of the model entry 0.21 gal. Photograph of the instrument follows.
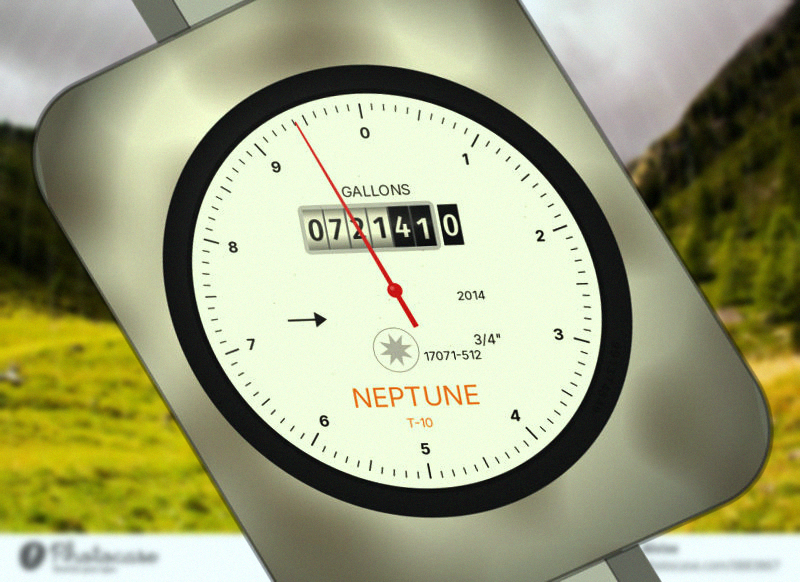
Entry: 721409.4 gal
